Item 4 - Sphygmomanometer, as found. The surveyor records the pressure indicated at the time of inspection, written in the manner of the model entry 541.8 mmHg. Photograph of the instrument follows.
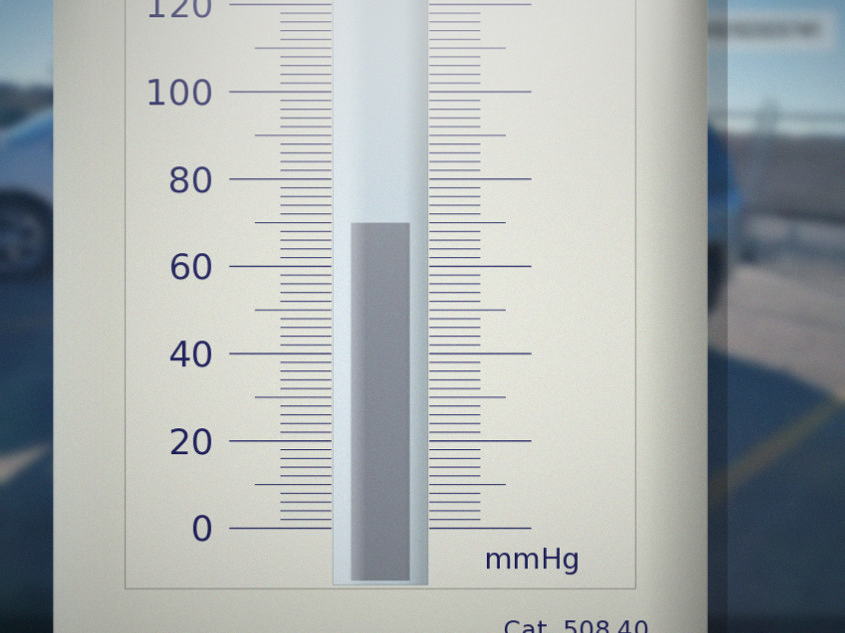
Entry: 70 mmHg
